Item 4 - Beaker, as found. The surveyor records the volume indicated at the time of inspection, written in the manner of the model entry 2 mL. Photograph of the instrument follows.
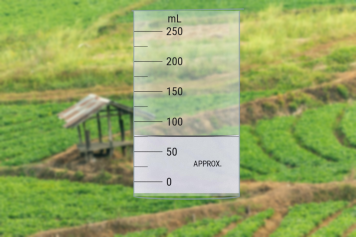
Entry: 75 mL
